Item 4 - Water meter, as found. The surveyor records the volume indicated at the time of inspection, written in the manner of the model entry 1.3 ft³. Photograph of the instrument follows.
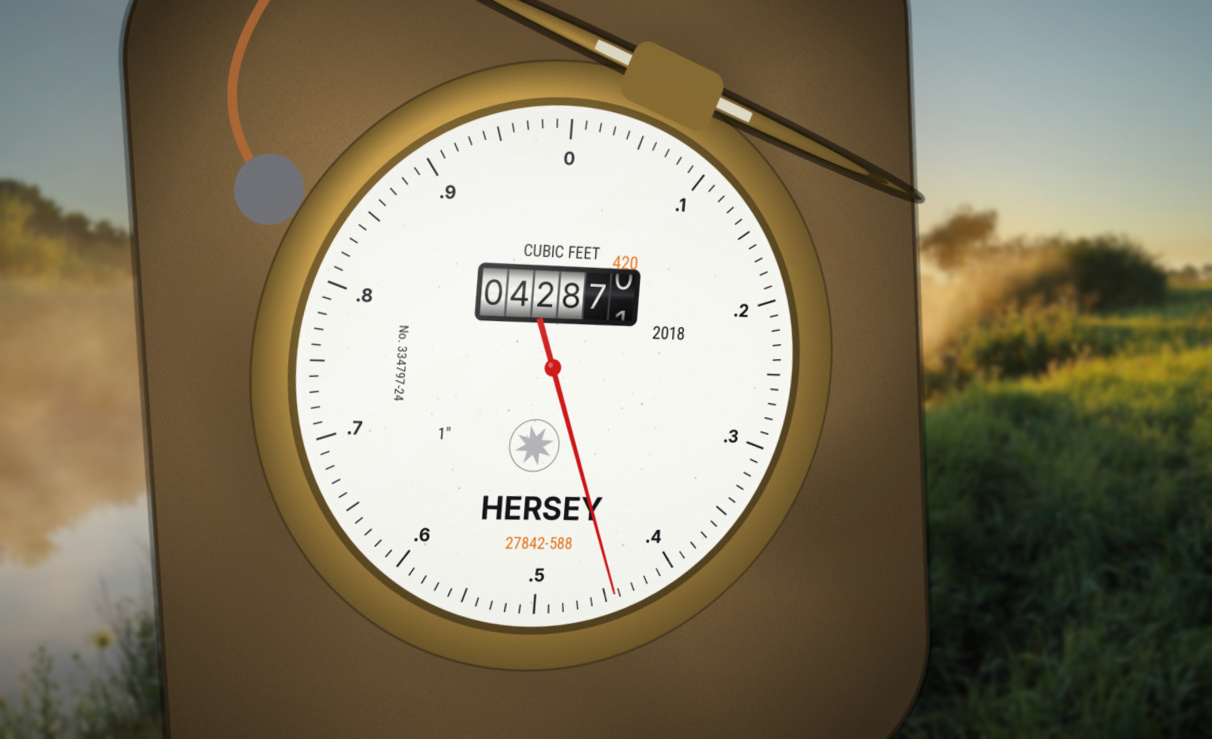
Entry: 42870.44 ft³
